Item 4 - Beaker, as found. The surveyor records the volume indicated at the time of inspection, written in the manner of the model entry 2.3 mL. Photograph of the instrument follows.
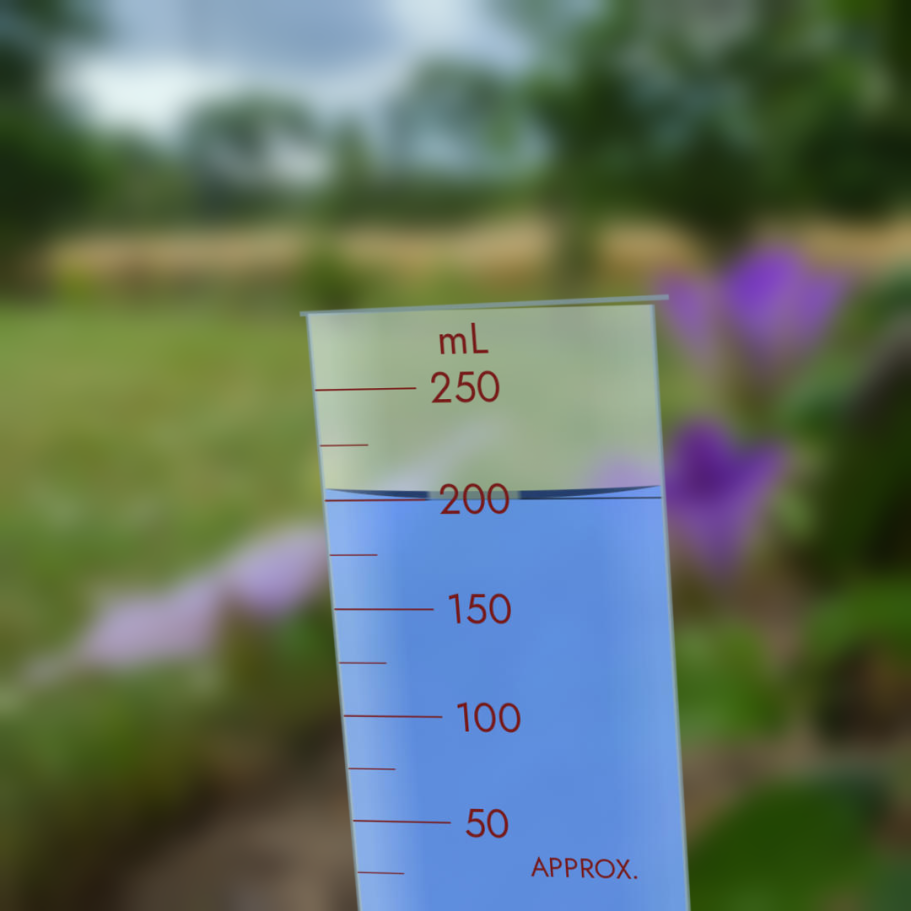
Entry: 200 mL
